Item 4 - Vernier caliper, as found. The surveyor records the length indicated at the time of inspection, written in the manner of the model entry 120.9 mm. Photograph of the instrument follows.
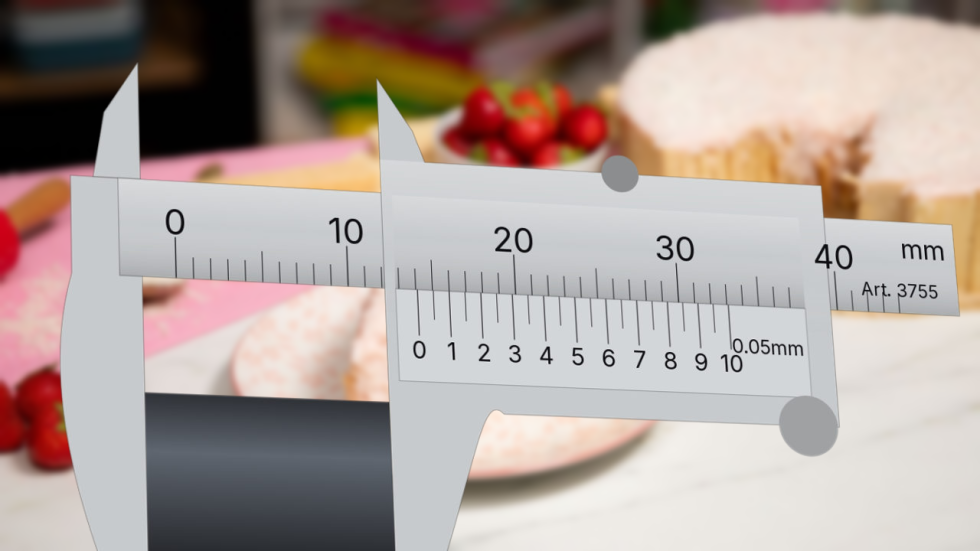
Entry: 14.1 mm
